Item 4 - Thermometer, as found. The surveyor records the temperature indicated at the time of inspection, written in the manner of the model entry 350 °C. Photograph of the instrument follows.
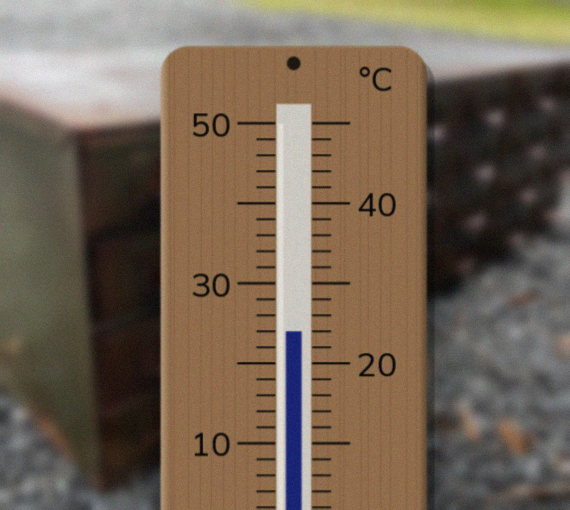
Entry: 24 °C
